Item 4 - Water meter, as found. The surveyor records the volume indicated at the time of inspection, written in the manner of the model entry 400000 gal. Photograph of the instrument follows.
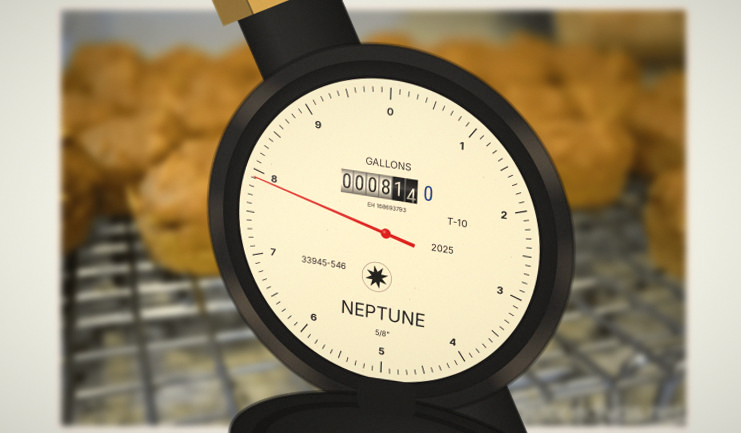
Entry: 8137.9 gal
